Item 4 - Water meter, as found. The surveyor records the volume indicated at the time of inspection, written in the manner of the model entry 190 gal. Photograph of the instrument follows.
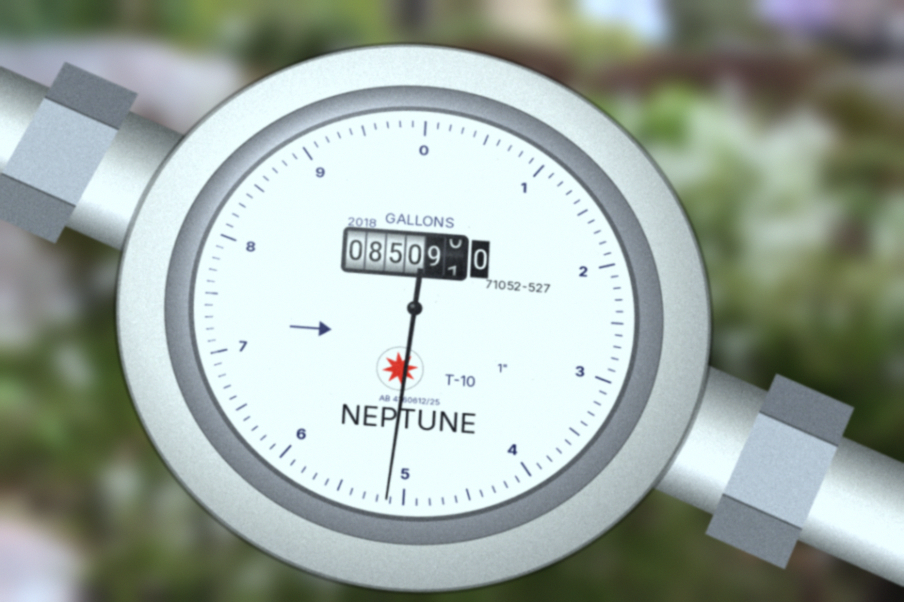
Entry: 850905.1 gal
